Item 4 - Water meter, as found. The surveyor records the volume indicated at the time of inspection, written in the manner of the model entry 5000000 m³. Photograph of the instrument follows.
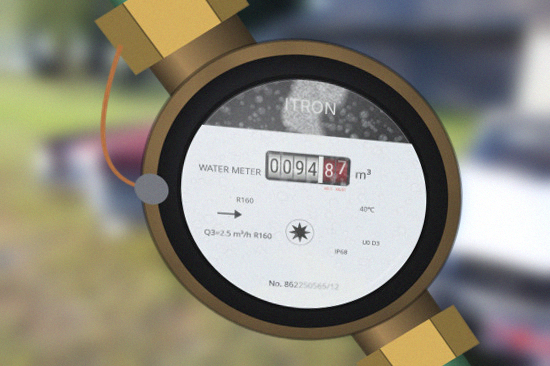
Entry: 94.87 m³
